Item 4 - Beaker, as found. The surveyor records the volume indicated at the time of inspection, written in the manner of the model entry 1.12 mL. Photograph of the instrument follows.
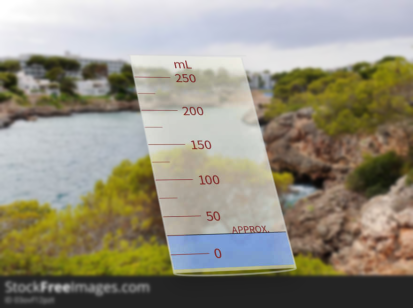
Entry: 25 mL
